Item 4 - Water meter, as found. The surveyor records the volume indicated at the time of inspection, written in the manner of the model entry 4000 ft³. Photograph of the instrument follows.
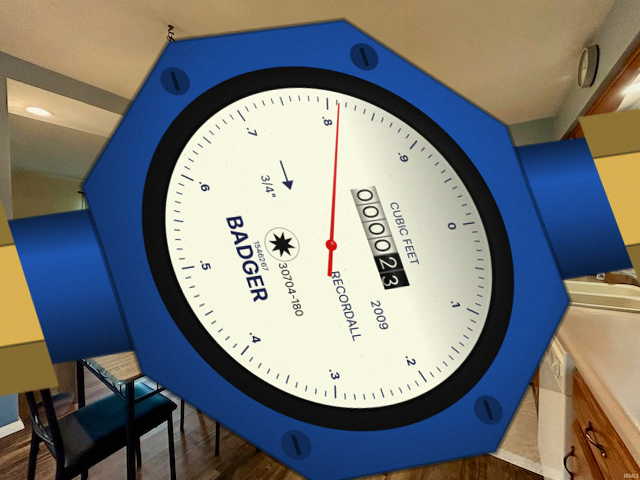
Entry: 22.81 ft³
